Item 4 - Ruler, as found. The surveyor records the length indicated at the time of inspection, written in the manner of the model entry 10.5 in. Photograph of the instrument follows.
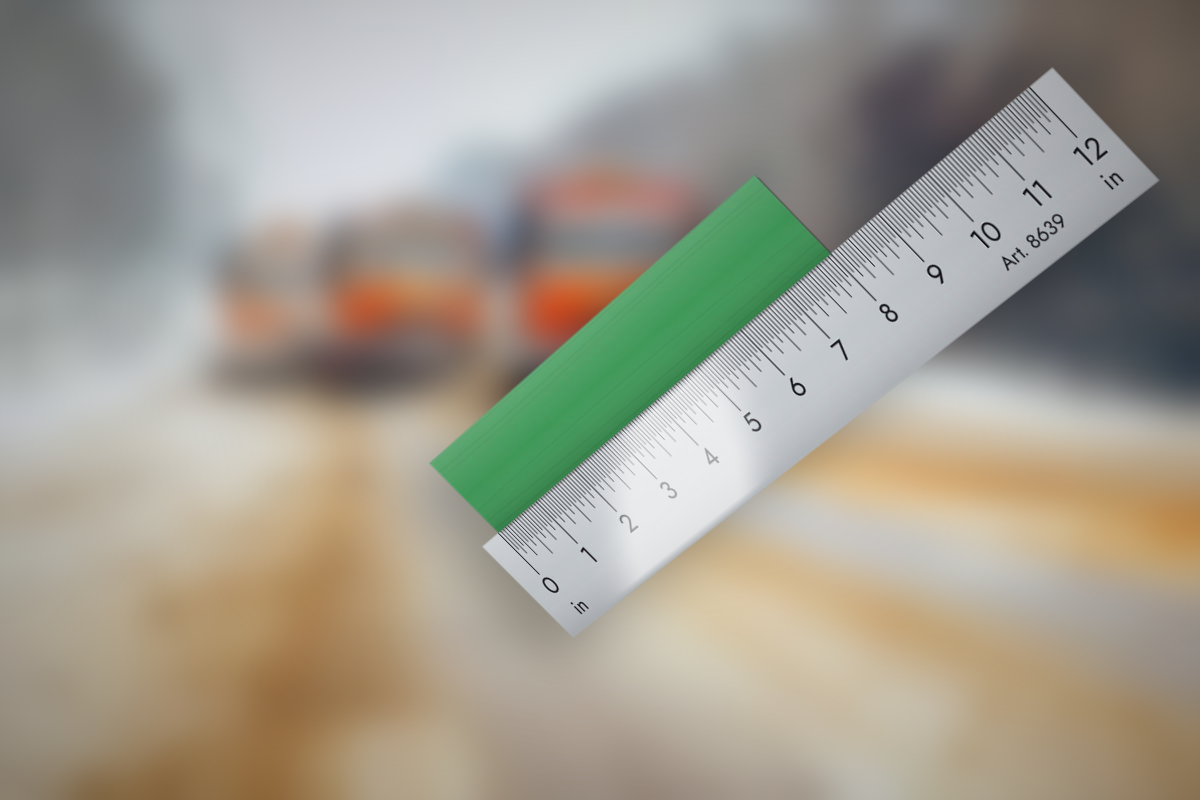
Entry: 8 in
